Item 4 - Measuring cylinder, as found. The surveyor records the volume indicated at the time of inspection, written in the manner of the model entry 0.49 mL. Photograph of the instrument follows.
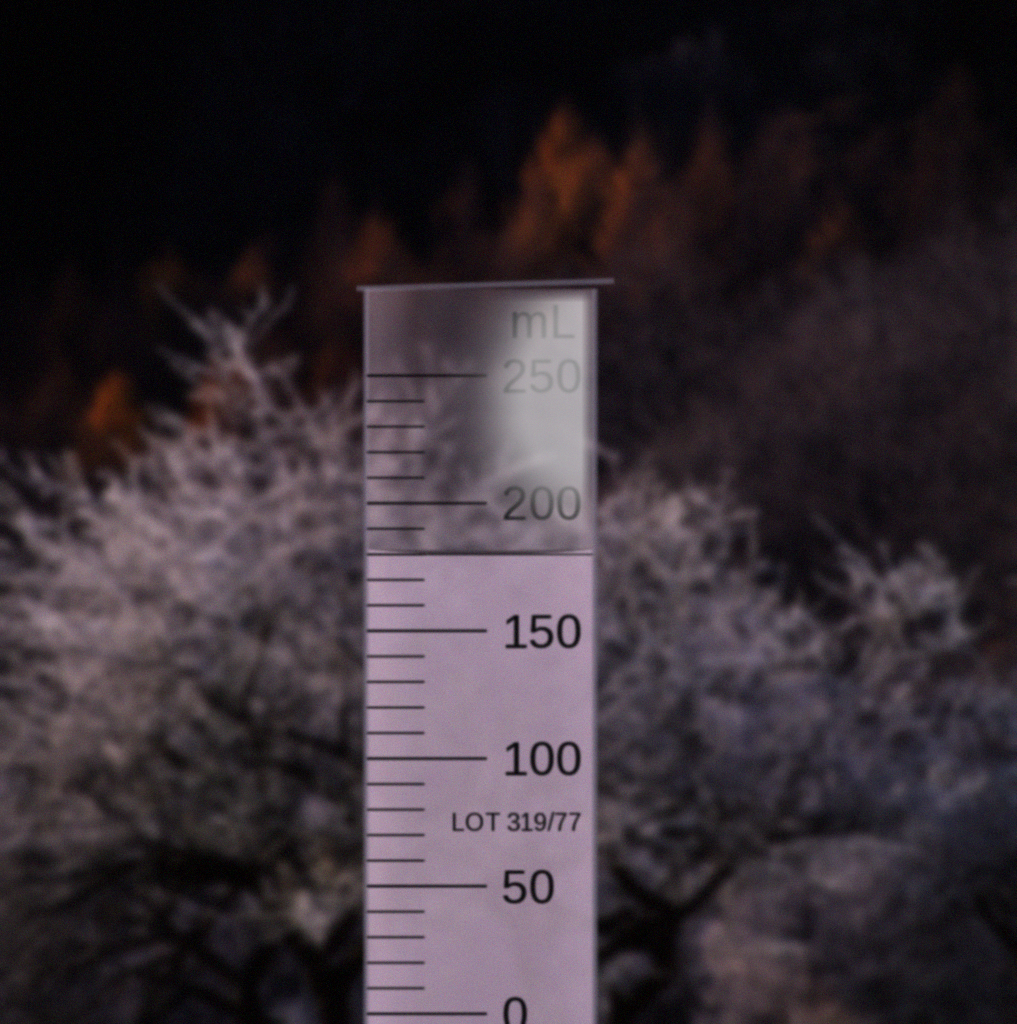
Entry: 180 mL
